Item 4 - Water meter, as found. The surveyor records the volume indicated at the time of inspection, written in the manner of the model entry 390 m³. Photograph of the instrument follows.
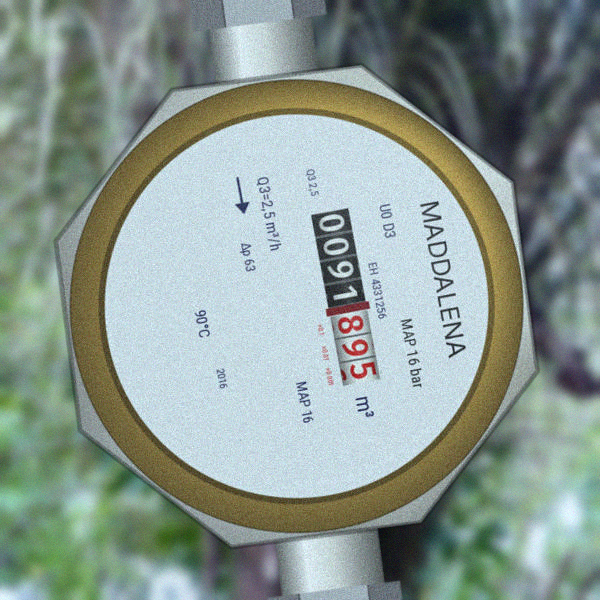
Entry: 91.895 m³
